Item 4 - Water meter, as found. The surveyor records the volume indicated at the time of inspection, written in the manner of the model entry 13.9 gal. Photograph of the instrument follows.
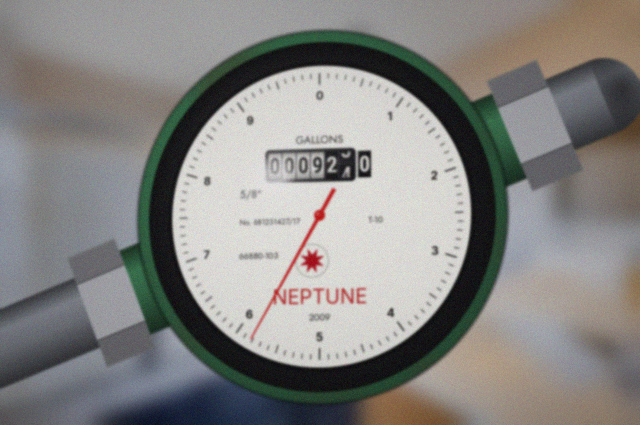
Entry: 9235.8 gal
